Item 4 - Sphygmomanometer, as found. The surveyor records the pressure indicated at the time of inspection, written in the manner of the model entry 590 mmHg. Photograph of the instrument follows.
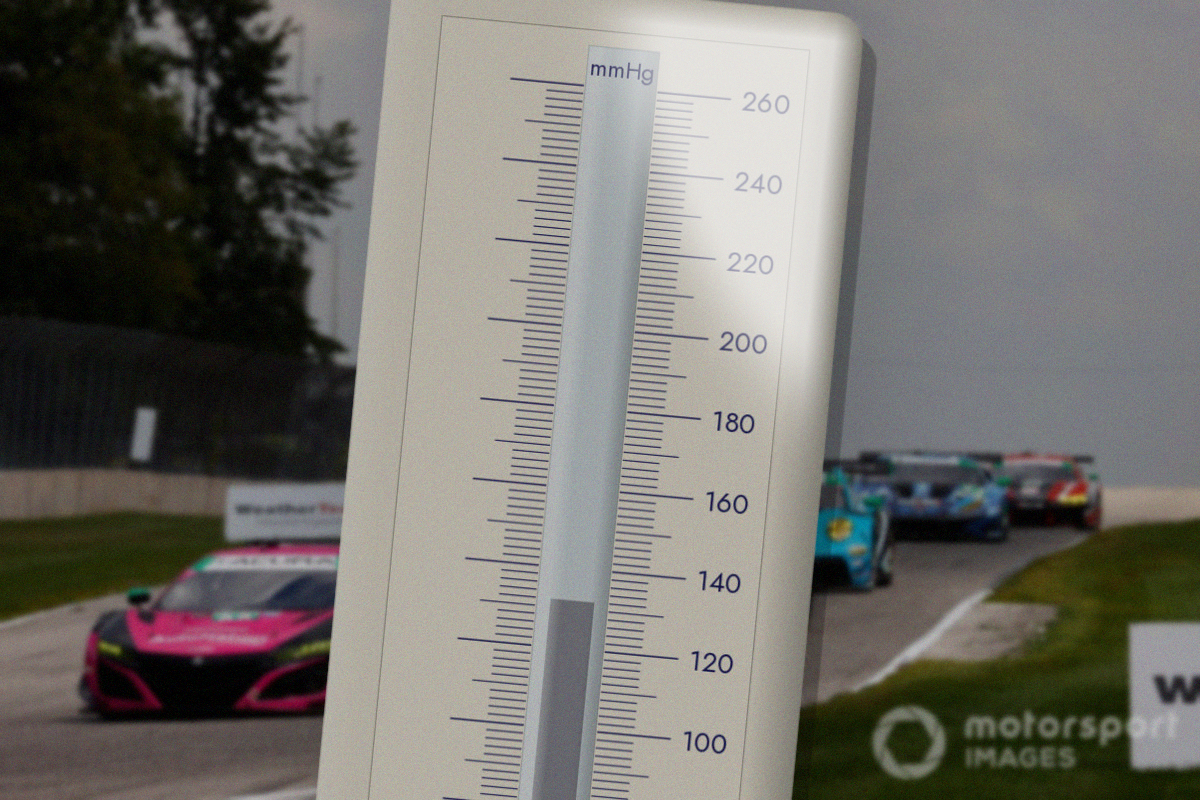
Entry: 132 mmHg
